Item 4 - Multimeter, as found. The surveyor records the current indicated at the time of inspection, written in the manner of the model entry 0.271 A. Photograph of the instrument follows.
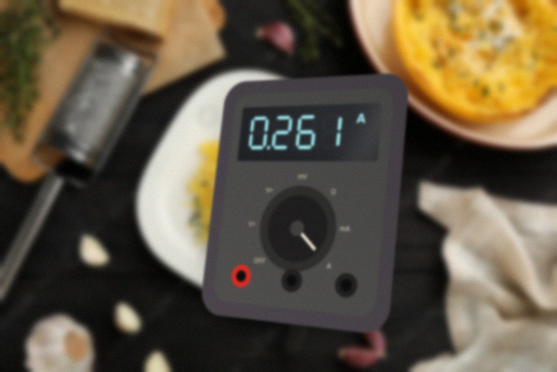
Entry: 0.261 A
